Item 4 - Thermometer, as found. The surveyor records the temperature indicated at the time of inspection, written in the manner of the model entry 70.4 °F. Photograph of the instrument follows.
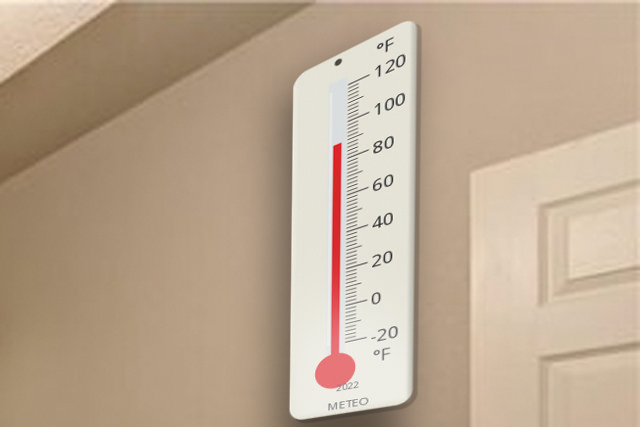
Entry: 90 °F
